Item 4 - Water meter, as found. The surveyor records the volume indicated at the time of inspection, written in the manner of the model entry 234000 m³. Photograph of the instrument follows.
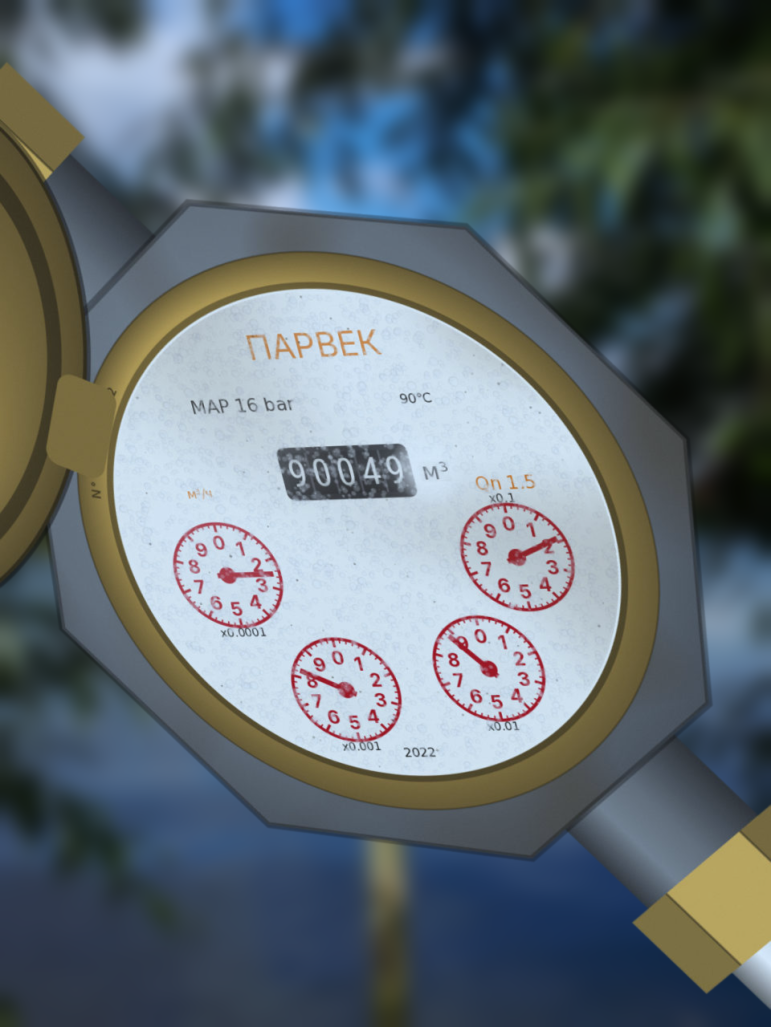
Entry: 90049.1882 m³
